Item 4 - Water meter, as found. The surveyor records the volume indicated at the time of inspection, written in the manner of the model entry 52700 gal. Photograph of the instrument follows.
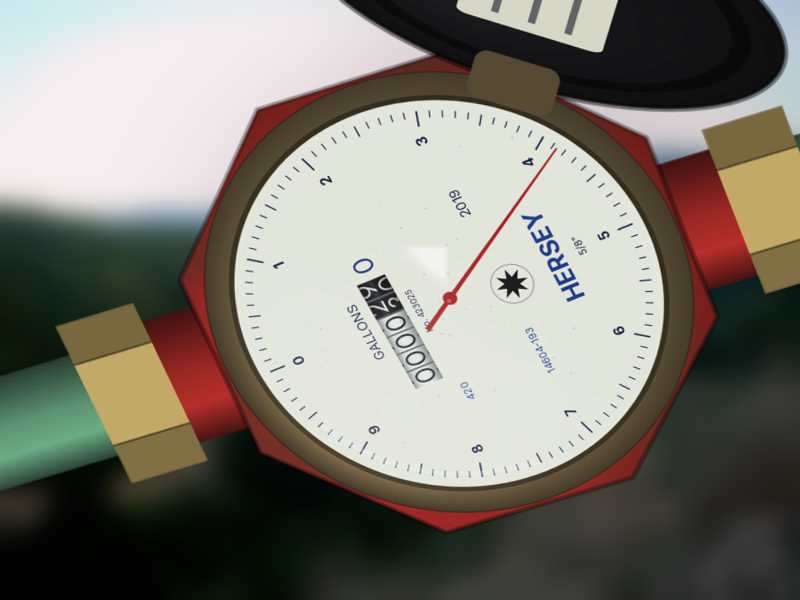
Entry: 294.1 gal
